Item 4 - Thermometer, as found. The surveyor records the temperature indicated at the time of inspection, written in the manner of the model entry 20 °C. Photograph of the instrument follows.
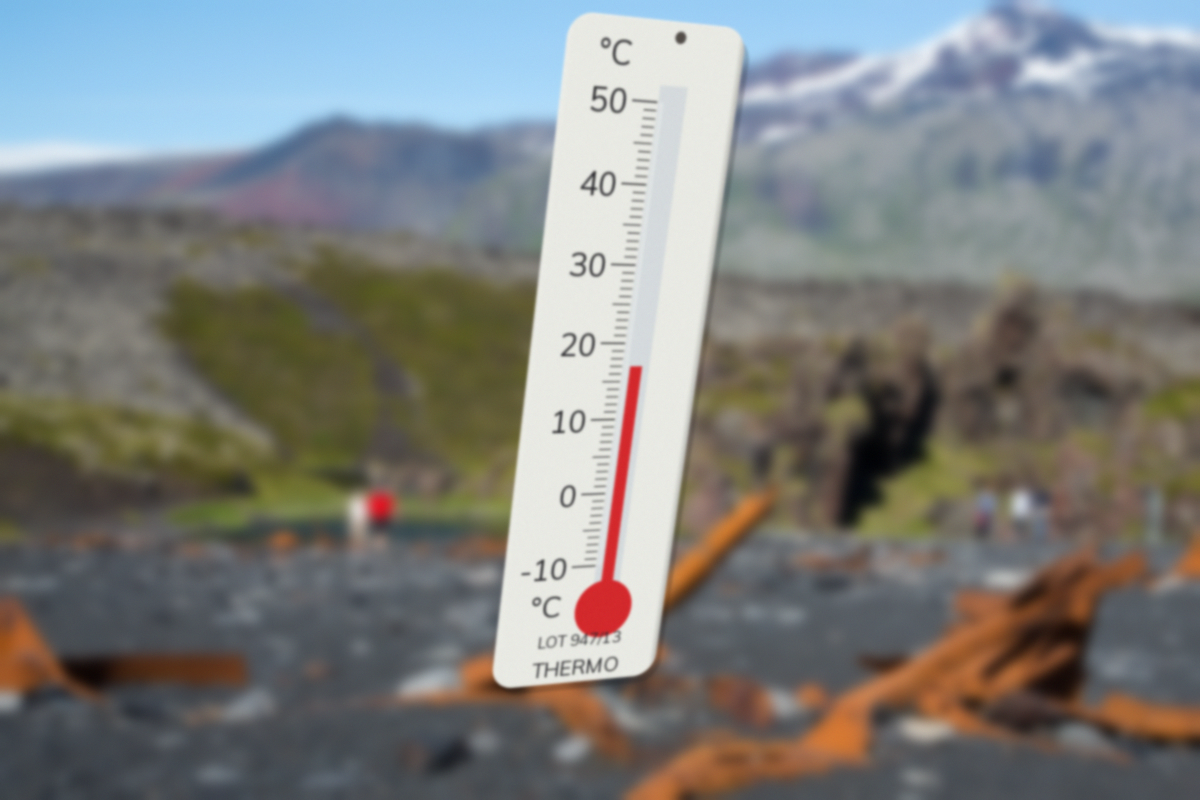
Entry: 17 °C
